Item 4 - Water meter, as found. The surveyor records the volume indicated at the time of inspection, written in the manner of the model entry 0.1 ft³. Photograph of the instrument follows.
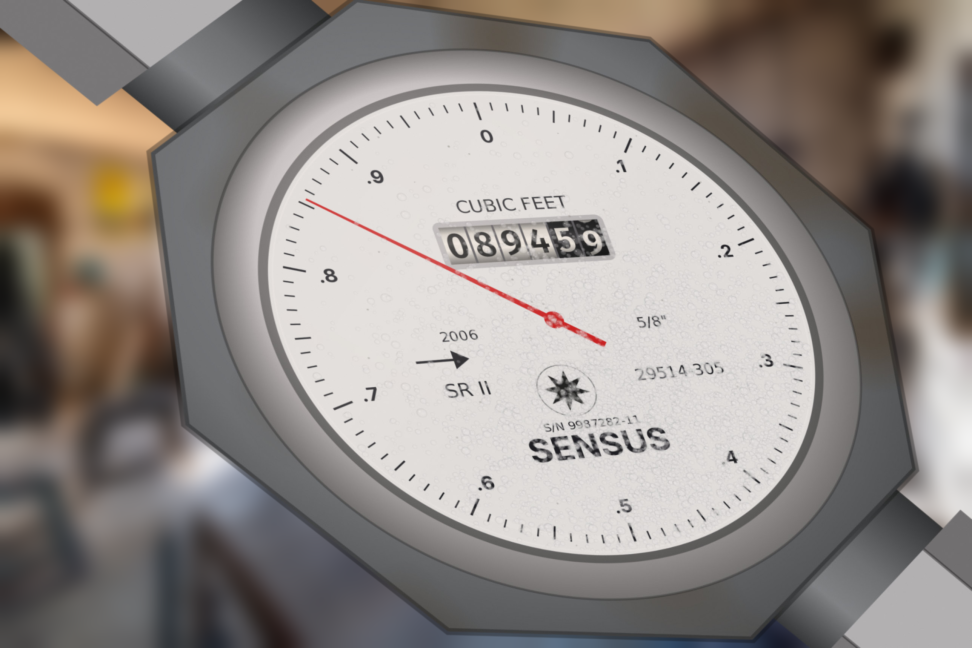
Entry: 89458.85 ft³
